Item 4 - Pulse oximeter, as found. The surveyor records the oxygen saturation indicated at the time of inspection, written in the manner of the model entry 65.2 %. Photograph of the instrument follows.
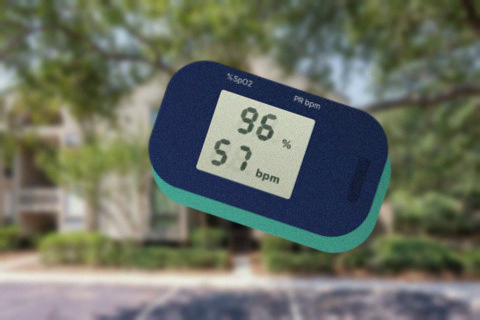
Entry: 96 %
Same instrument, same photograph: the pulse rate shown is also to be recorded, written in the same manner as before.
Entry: 57 bpm
